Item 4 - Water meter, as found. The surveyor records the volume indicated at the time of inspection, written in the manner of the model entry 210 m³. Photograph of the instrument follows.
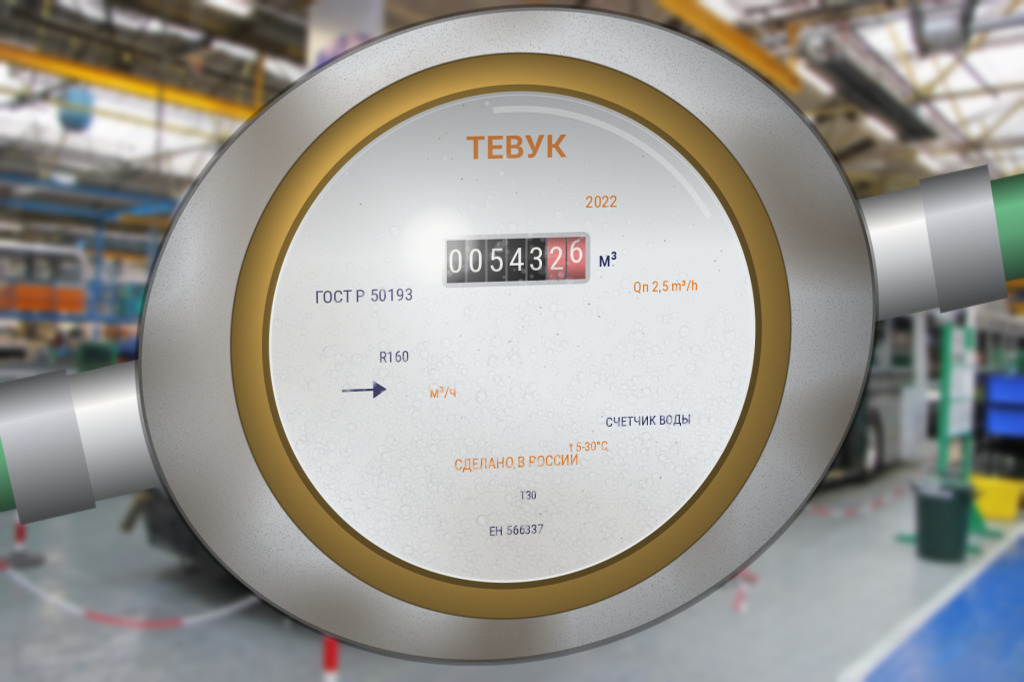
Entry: 543.26 m³
